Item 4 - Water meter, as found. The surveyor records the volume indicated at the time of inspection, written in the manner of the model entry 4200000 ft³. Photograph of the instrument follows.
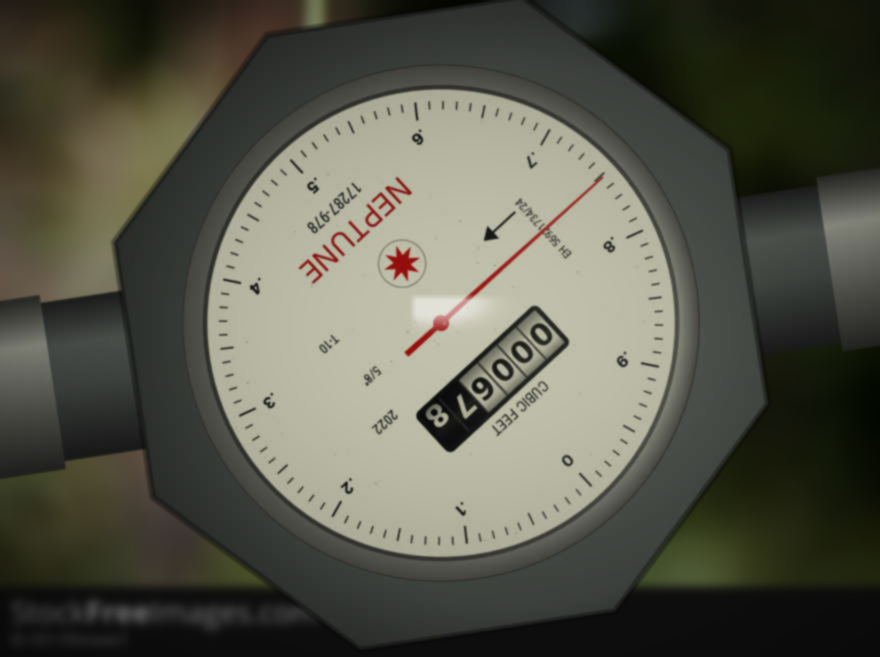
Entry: 677.75 ft³
